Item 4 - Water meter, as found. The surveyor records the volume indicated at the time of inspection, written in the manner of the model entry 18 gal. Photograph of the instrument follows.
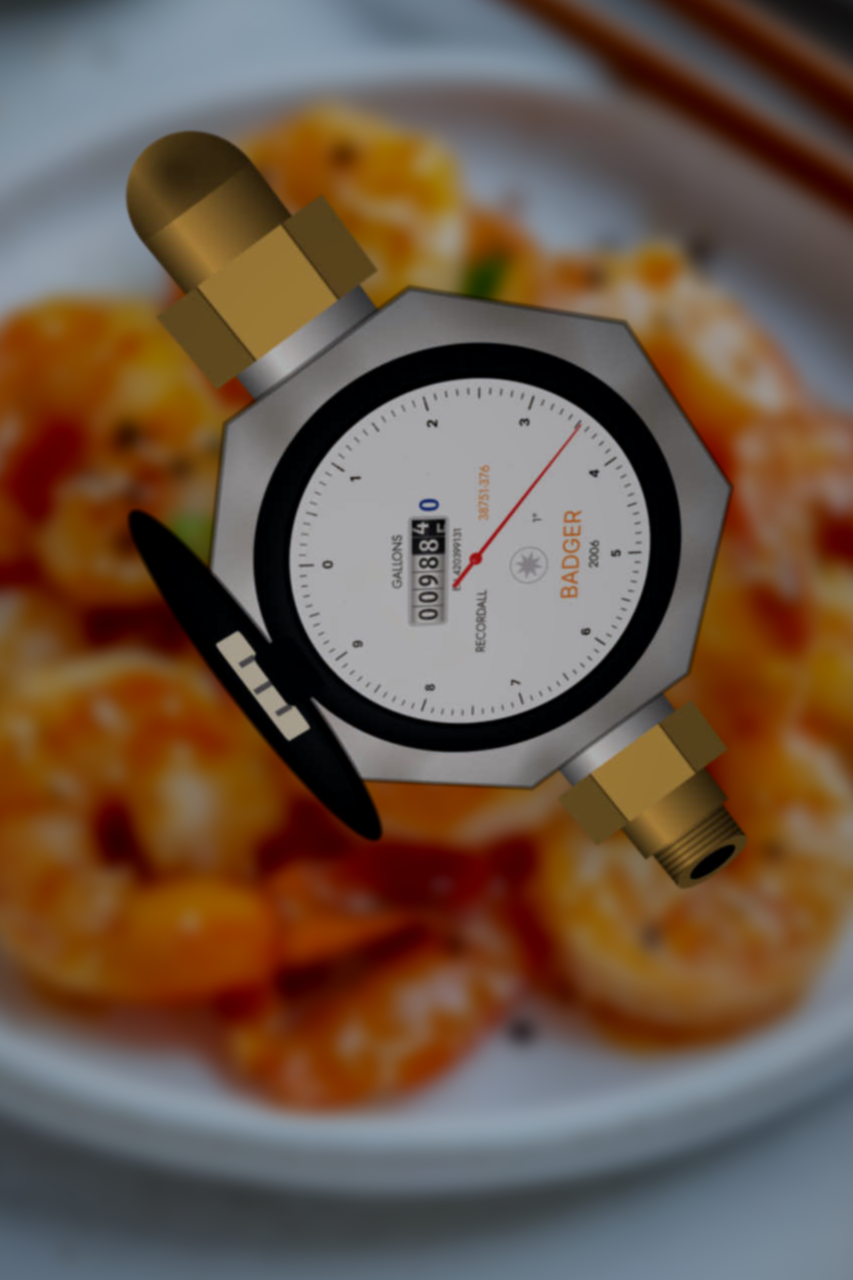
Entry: 98843.5 gal
